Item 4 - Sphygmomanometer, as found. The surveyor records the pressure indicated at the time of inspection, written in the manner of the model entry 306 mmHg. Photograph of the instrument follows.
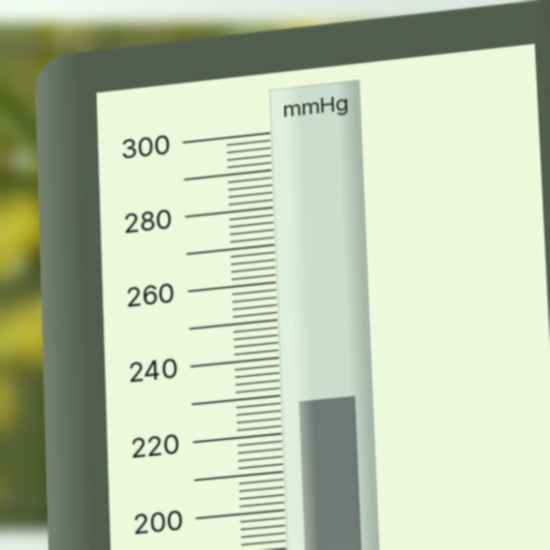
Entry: 228 mmHg
